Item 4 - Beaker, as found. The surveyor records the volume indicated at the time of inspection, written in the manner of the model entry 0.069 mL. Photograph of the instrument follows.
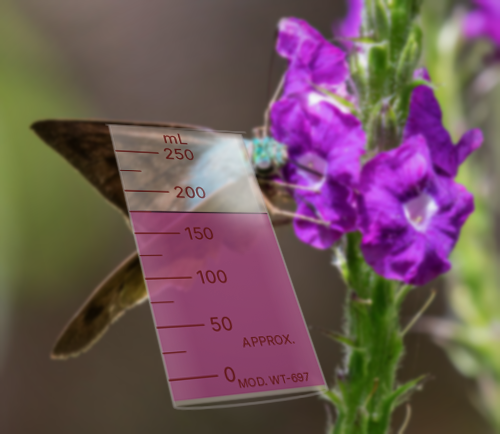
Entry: 175 mL
